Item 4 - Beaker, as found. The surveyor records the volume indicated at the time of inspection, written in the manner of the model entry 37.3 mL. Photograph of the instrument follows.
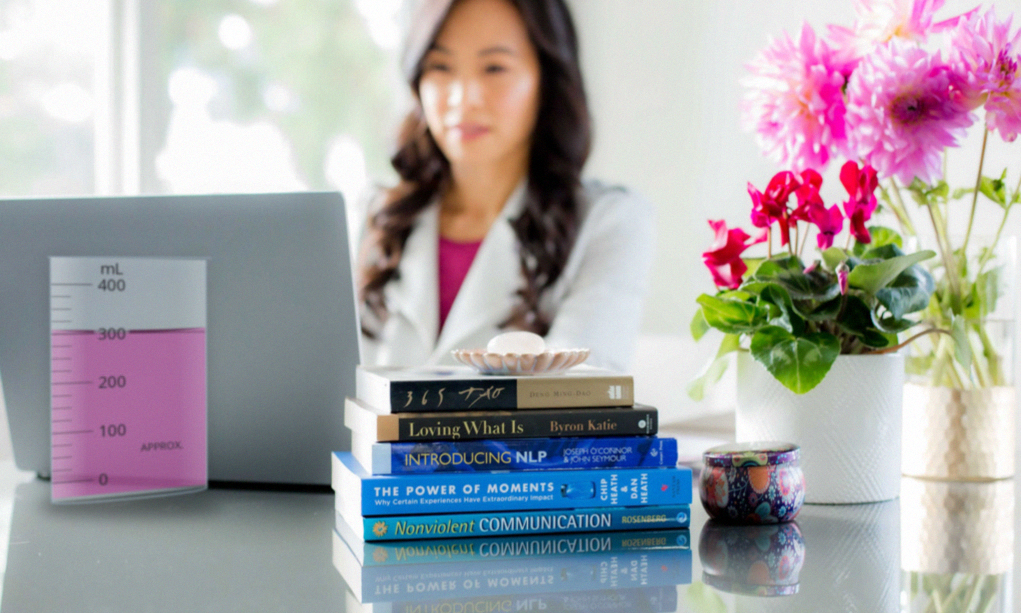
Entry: 300 mL
